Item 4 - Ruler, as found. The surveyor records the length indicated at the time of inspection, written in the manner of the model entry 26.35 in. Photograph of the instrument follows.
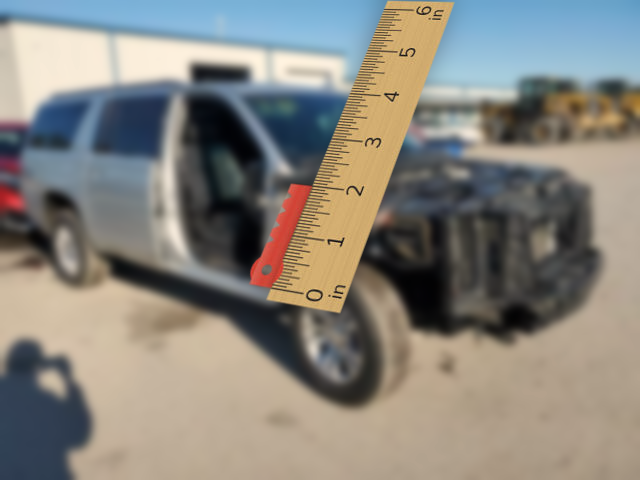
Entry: 2 in
